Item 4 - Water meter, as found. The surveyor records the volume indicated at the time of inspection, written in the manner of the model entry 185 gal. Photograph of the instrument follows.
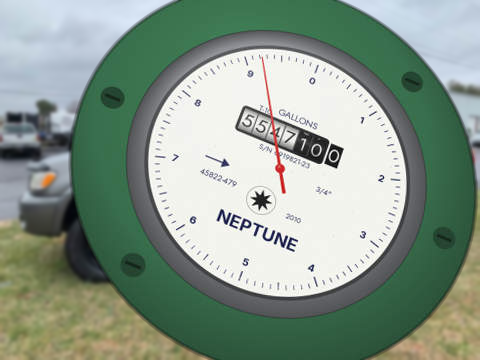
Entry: 5547099.2 gal
